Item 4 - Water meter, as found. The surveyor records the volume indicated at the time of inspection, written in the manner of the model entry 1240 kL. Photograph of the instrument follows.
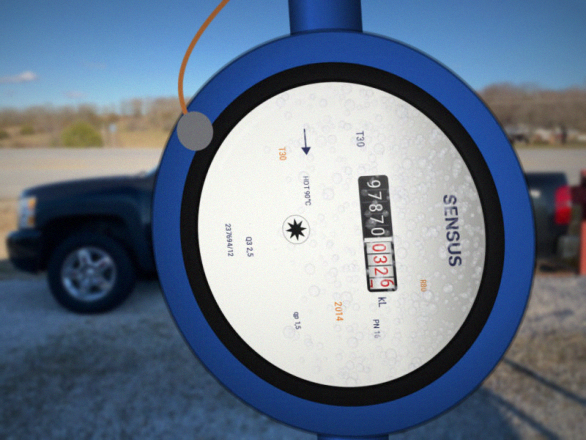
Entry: 97870.0326 kL
